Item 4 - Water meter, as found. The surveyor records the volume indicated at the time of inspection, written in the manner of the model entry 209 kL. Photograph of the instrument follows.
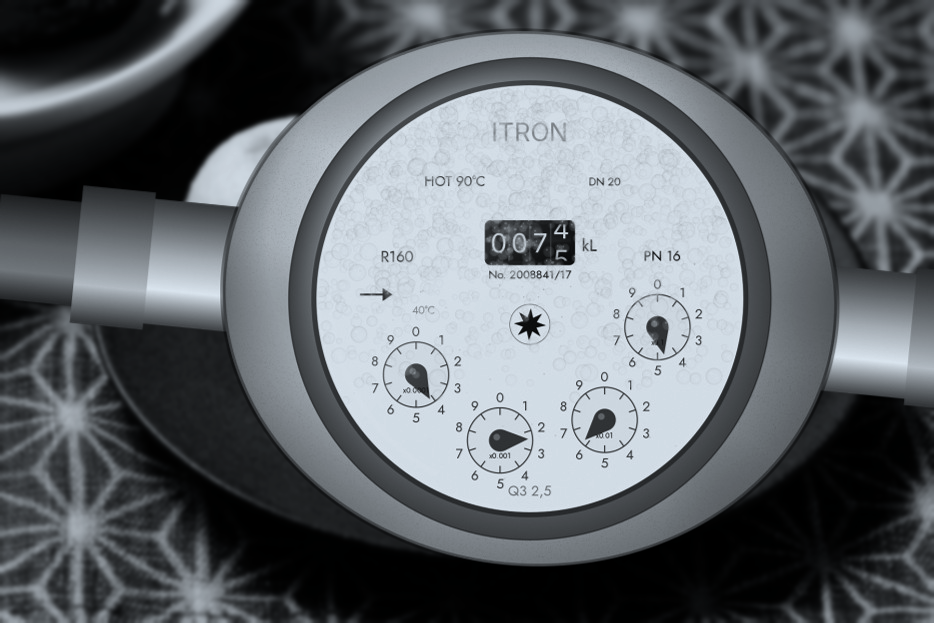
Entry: 74.4624 kL
